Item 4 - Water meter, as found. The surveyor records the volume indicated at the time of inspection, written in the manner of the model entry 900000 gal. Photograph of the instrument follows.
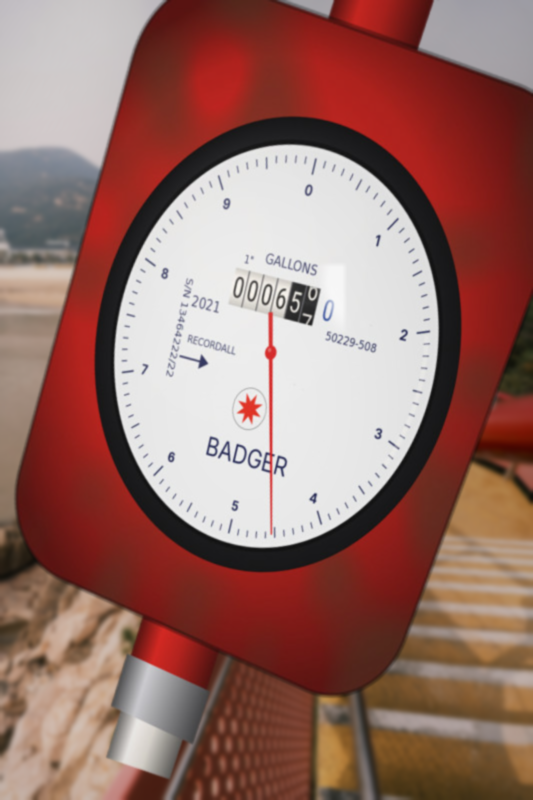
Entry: 6564.5 gal
